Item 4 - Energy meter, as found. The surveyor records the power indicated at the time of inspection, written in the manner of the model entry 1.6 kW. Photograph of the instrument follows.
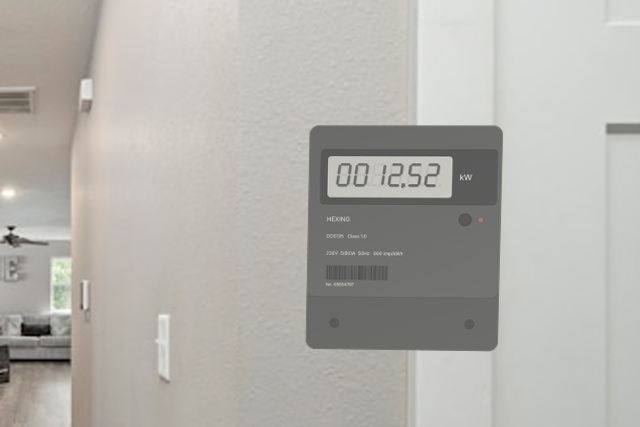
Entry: 12.52 kW
